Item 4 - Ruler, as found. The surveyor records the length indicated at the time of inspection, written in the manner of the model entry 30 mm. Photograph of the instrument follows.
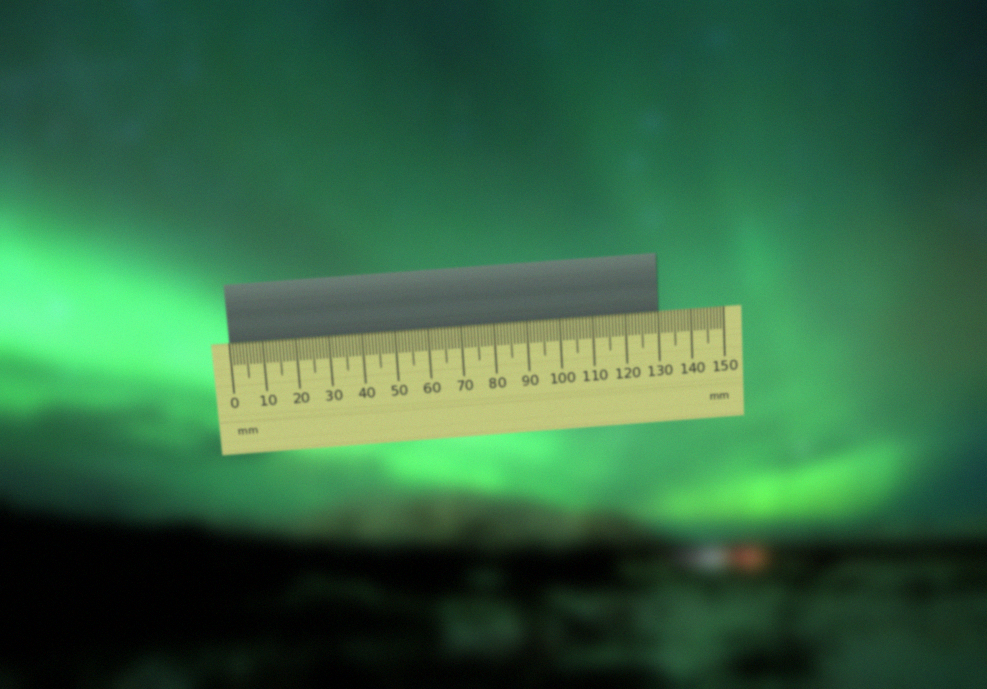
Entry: 130 mm
